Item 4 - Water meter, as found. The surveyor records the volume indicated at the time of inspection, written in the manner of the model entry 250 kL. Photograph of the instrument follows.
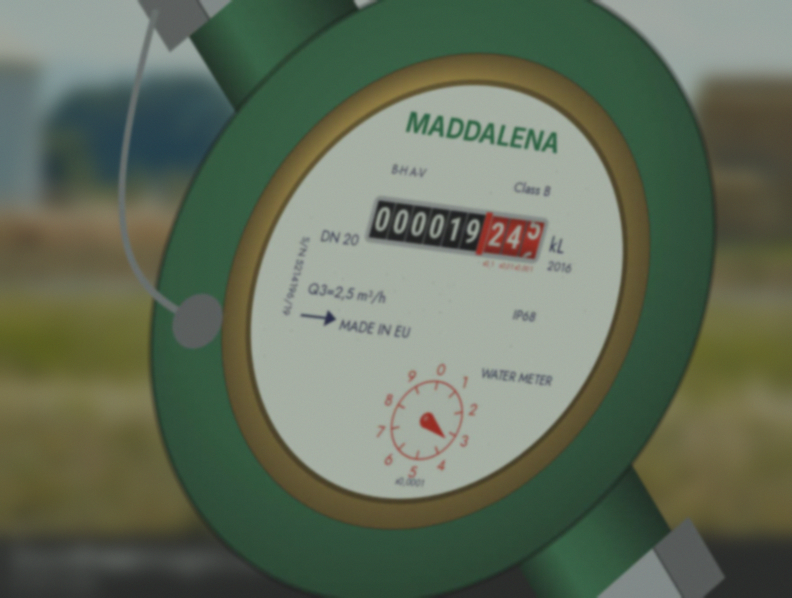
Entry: 19.2453 kL
